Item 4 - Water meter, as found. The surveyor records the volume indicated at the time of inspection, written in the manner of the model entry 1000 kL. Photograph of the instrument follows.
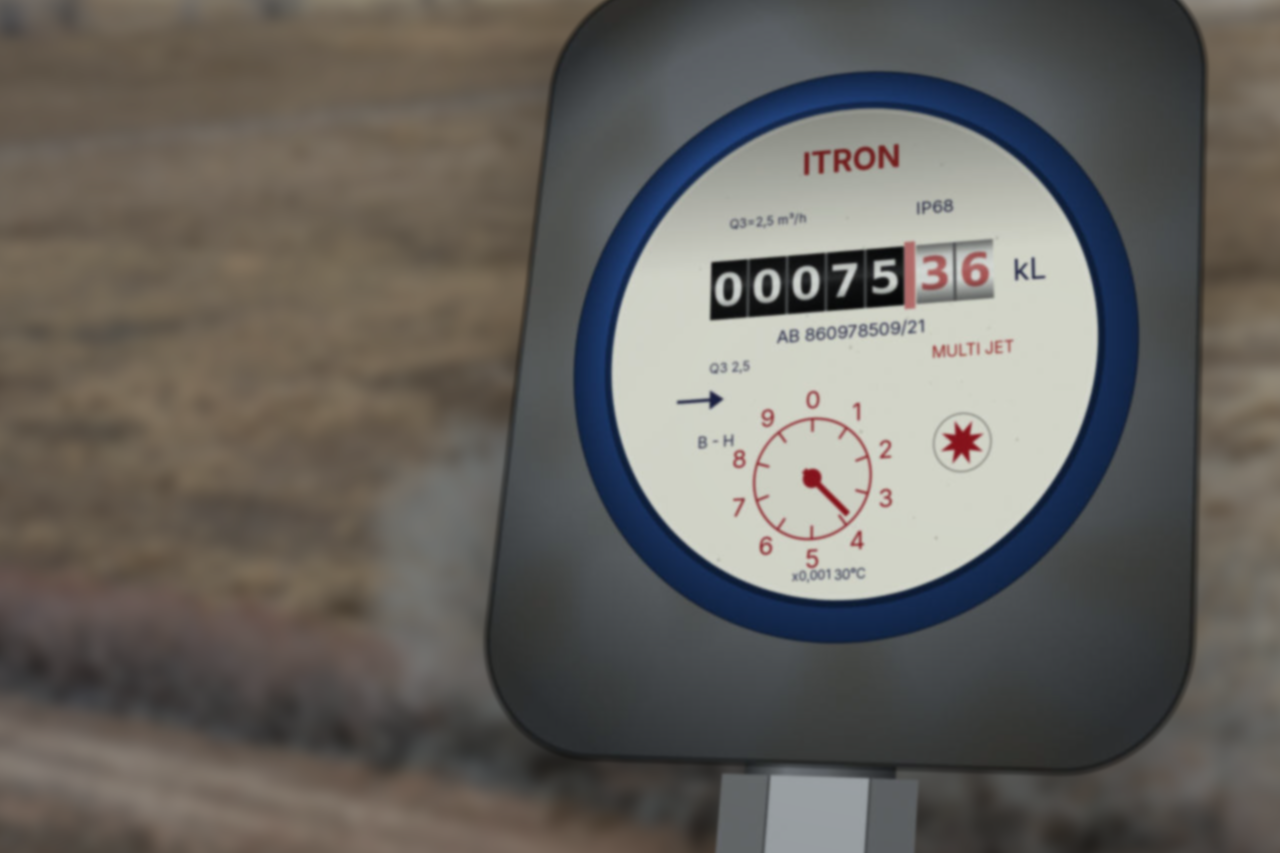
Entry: 75.363 kL
